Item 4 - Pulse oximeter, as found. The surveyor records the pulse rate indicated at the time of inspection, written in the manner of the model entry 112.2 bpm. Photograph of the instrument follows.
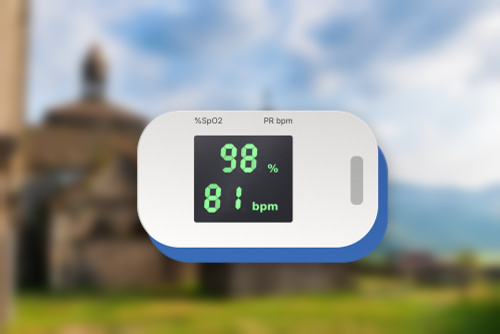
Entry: 81 bpm
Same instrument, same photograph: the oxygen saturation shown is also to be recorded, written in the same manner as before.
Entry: 98 %
